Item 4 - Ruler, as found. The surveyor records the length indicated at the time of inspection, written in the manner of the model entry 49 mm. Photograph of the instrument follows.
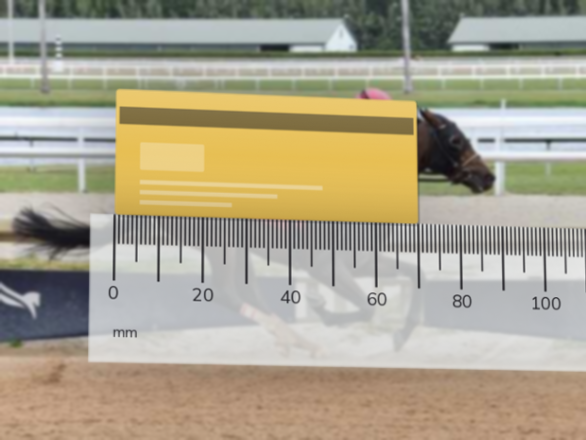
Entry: 70 mm
